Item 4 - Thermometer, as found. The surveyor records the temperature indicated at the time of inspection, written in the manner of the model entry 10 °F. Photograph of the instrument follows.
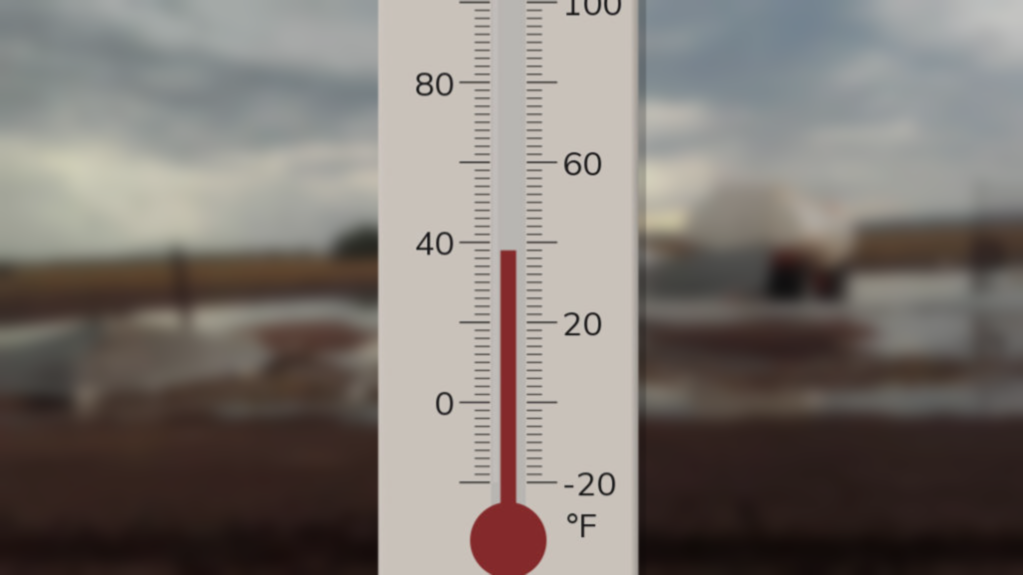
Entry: 38 °F
